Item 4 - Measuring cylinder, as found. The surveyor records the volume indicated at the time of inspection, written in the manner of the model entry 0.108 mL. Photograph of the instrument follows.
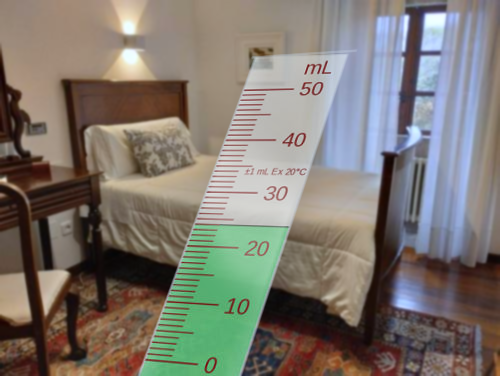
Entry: 24 mL
